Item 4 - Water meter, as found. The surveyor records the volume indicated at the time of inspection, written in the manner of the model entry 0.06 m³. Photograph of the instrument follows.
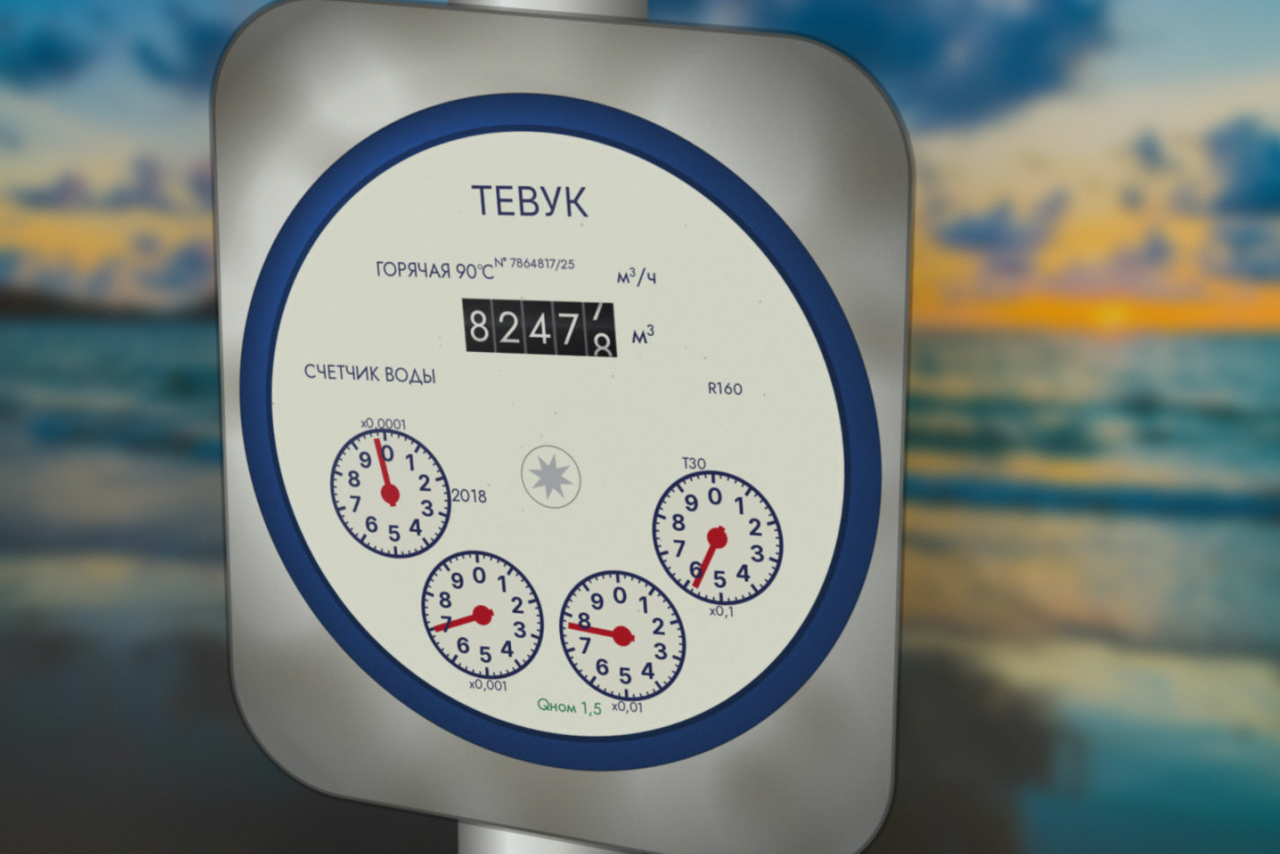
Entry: 82477.5769 m³
